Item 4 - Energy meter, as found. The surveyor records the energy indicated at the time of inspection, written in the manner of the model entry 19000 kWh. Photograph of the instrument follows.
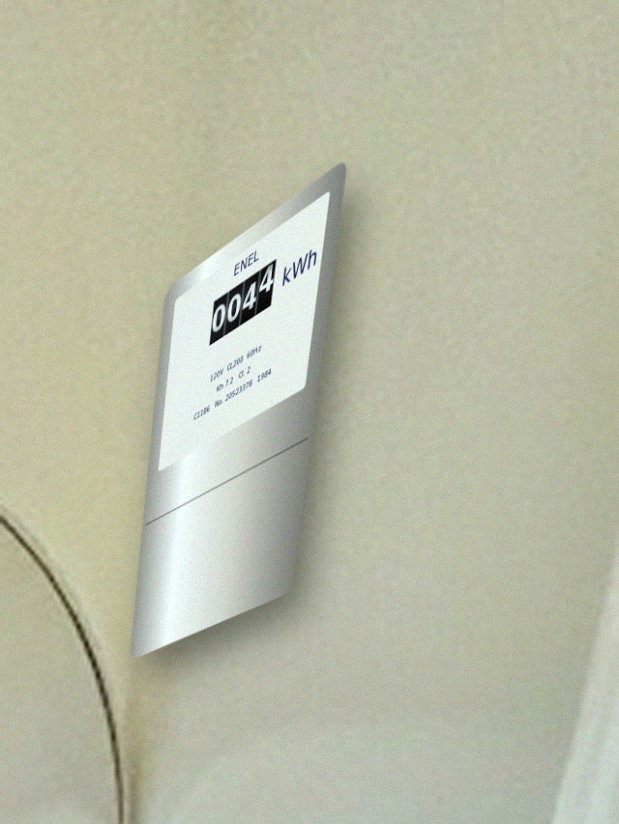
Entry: 44 kWh
